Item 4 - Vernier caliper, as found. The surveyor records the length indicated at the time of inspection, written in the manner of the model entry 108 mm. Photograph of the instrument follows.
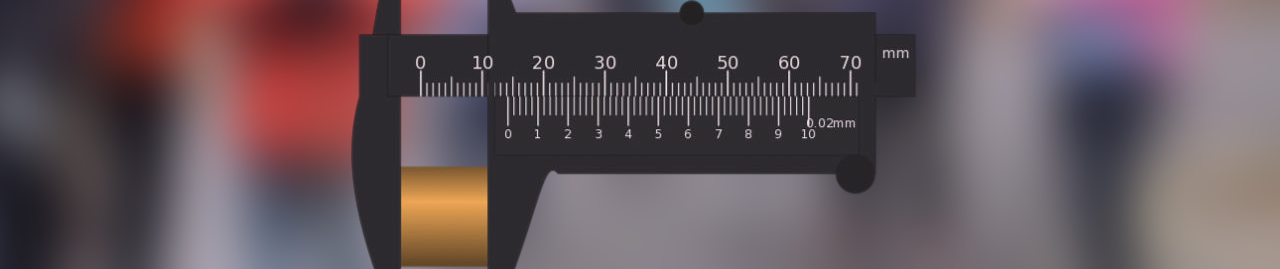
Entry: 14.2 mm
